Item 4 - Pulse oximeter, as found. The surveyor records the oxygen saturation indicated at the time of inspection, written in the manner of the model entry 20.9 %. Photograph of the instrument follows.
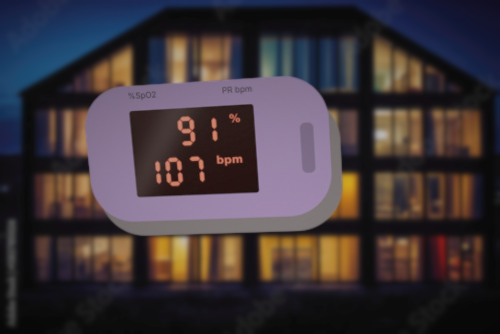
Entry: 91 %
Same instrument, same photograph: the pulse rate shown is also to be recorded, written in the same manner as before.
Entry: 107 bpm
